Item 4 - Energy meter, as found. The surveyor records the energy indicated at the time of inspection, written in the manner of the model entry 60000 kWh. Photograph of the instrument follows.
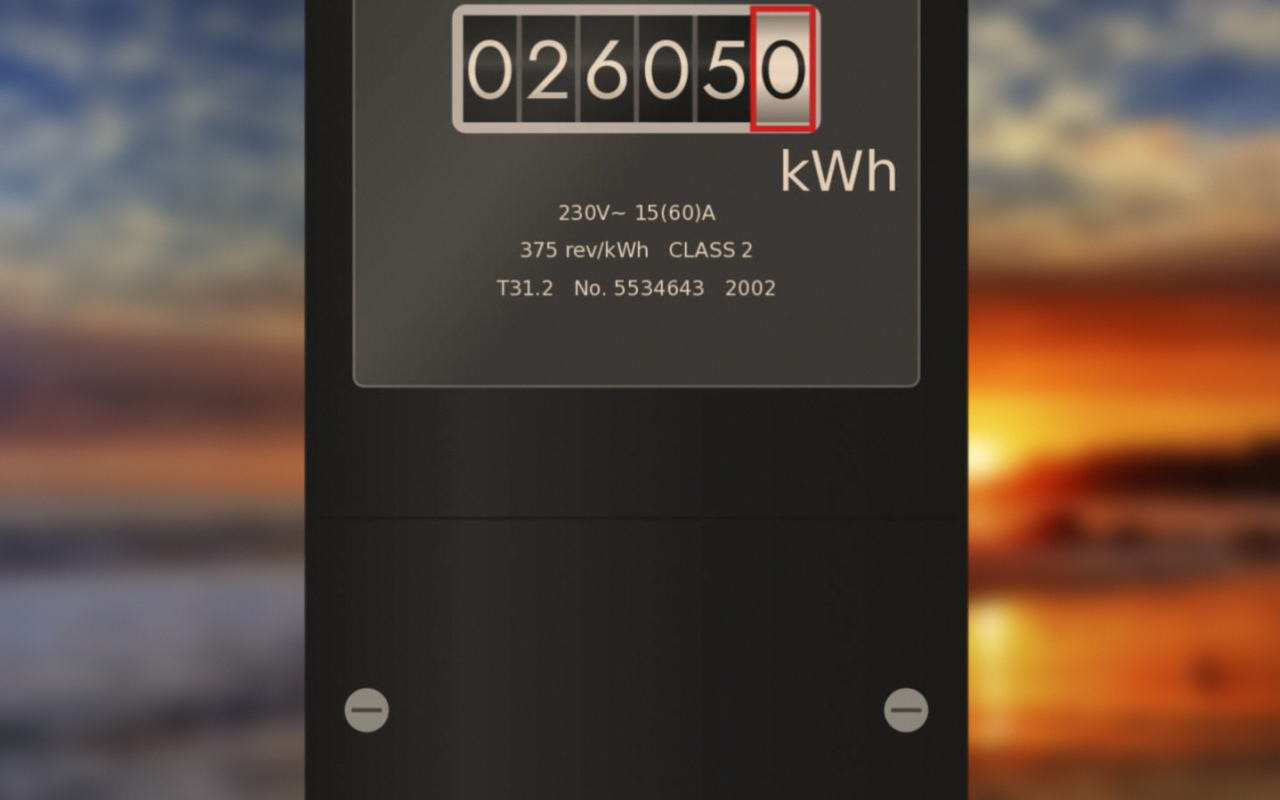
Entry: 2605.0 kWh
